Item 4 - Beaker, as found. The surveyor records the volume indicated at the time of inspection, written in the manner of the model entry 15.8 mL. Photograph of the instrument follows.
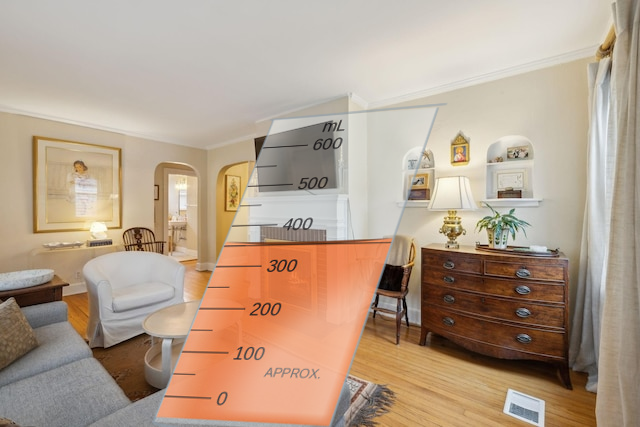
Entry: 350 mL
